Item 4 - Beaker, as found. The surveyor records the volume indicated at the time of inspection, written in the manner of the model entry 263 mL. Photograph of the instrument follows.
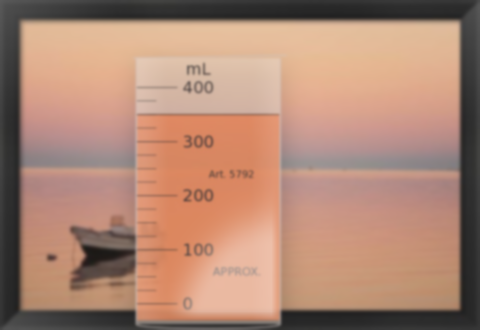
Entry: 350 mL
